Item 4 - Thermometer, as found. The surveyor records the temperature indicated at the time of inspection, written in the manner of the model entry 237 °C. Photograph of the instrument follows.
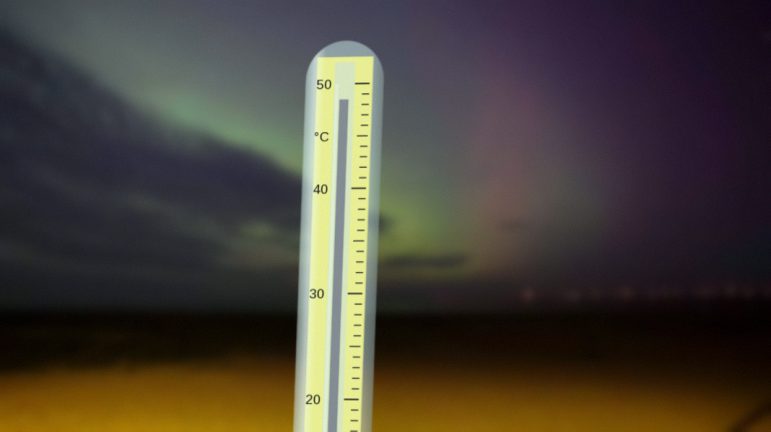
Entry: 48.5 °C
